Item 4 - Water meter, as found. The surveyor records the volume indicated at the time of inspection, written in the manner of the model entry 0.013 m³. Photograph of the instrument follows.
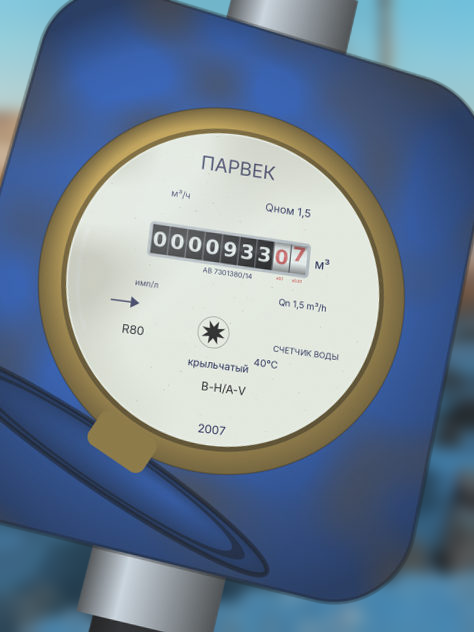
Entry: 933.07 m³
